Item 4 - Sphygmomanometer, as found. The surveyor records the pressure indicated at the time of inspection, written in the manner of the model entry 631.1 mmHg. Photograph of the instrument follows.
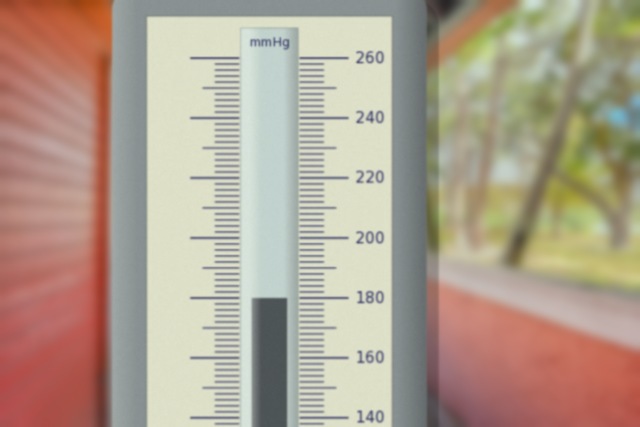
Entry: 180 mmHg
